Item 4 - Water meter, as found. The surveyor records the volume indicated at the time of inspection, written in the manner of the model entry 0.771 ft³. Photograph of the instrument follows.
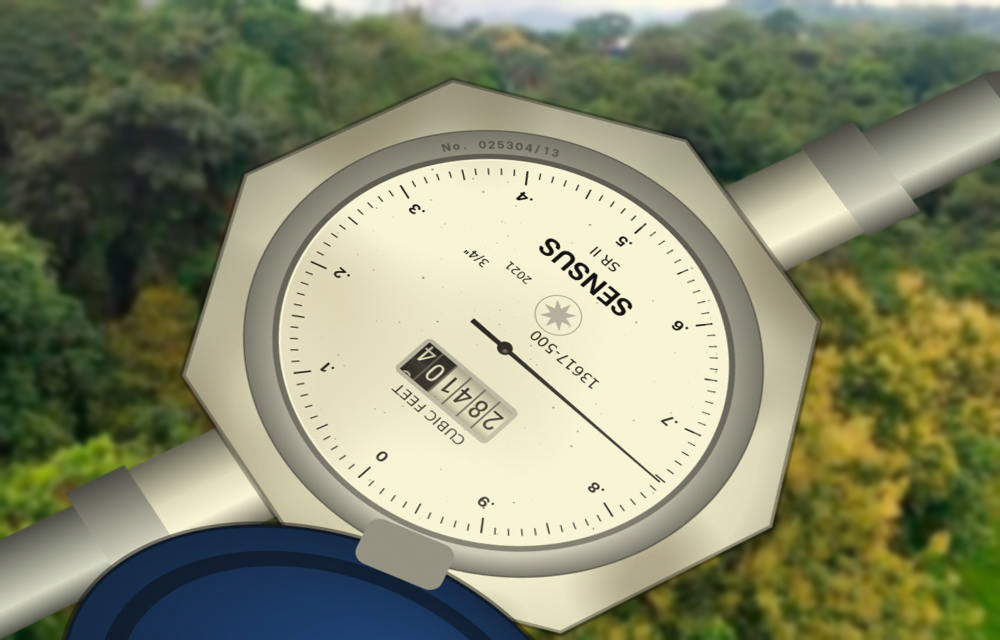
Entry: 284103.75 ft³
